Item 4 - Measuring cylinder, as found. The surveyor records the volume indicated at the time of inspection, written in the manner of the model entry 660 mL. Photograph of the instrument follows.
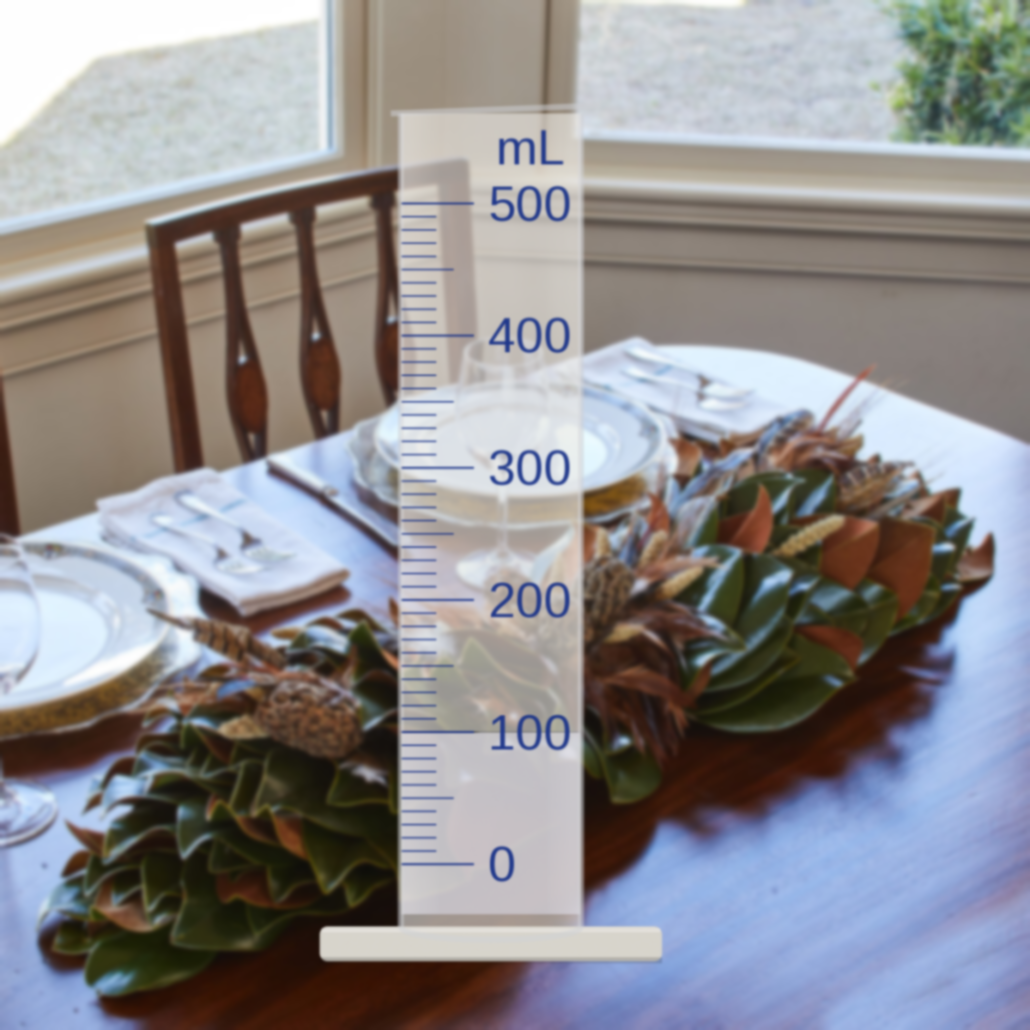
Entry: 100 mL
